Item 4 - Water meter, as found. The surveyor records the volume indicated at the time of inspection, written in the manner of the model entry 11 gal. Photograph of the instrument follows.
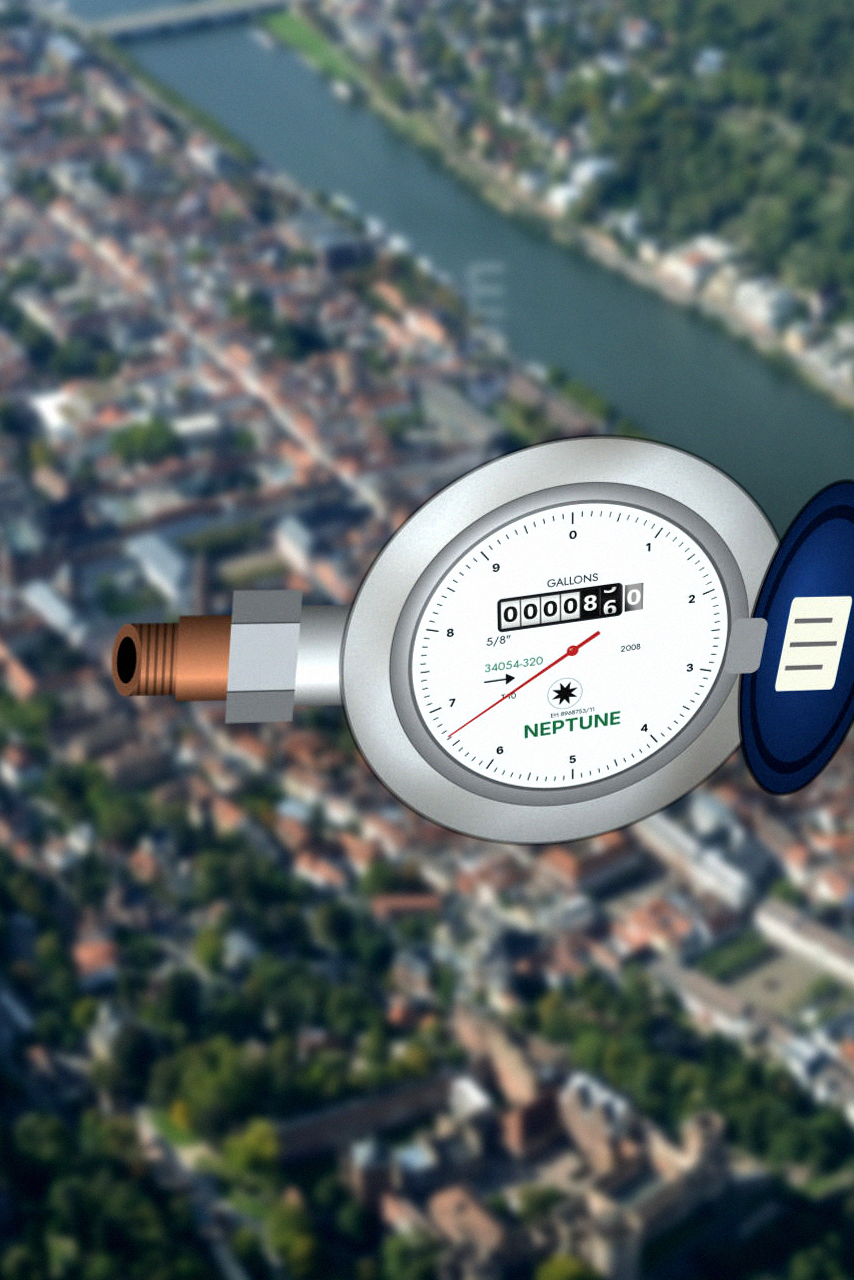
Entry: 856.6 gal
